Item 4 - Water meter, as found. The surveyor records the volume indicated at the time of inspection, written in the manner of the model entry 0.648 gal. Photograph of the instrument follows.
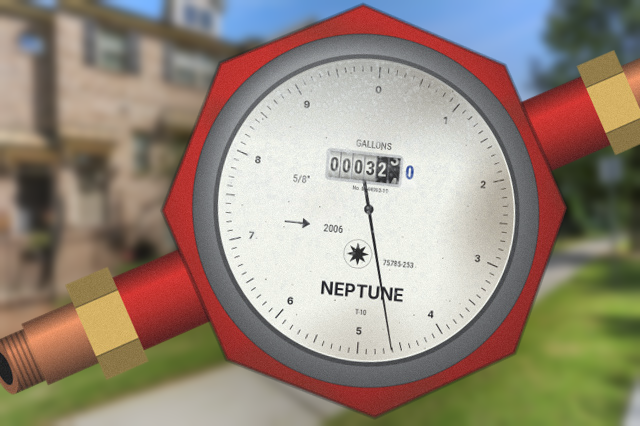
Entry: 3234.6 gal
